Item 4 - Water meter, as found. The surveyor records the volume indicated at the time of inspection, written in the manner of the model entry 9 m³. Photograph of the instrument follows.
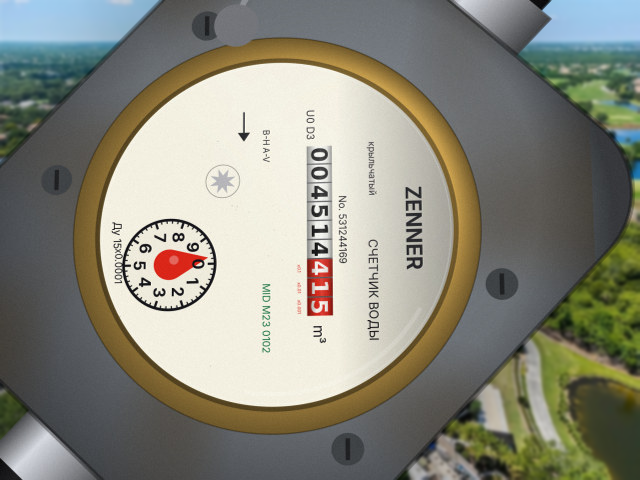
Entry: 4514.4149 m³
